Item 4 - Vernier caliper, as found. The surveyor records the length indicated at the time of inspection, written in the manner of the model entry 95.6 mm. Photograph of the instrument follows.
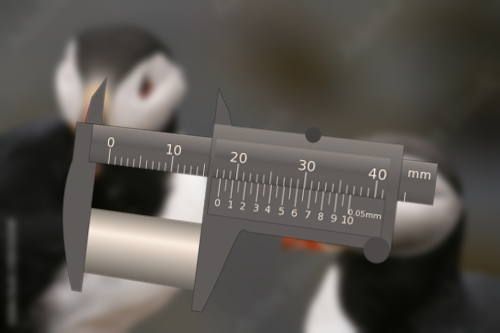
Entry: 17.6 mm
